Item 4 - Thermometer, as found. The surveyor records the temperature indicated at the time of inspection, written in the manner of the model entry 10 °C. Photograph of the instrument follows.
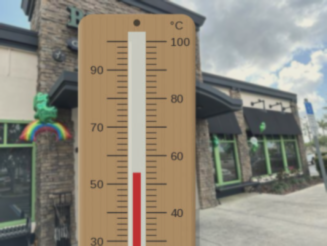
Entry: 54 °C
